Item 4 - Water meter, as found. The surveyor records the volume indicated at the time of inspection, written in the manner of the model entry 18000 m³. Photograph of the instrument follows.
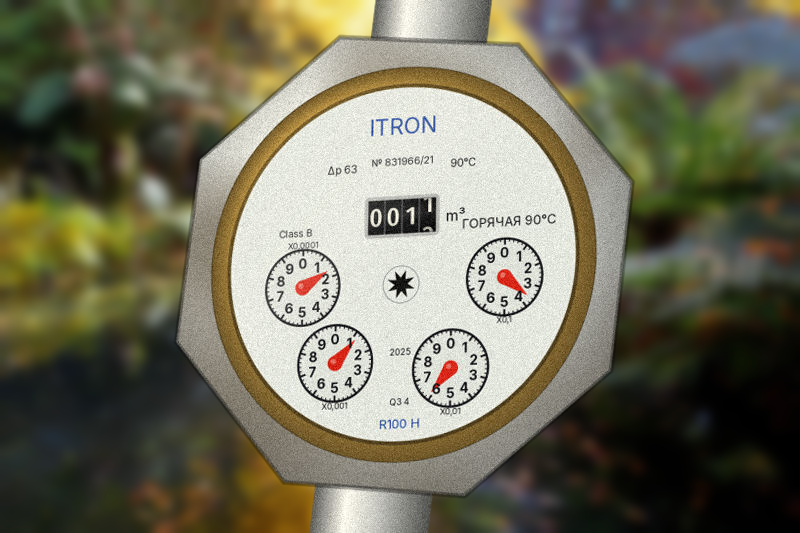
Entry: 11.3611 m³
